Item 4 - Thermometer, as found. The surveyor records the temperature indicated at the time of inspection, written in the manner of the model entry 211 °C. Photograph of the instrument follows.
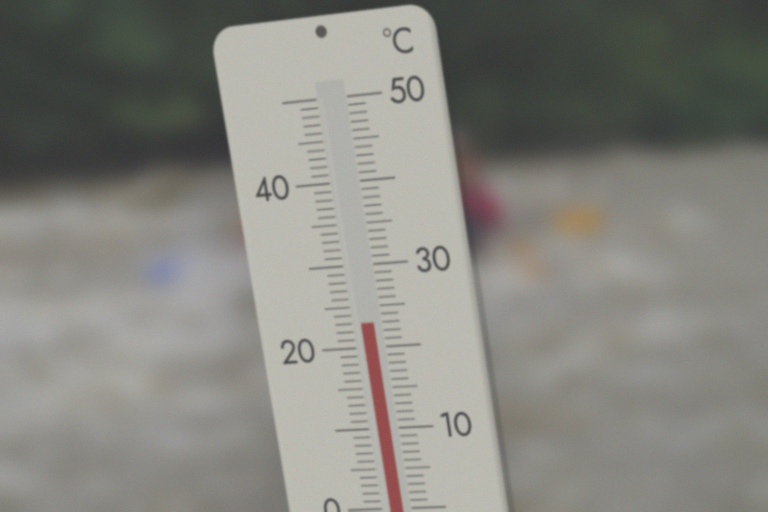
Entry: 23 °C
